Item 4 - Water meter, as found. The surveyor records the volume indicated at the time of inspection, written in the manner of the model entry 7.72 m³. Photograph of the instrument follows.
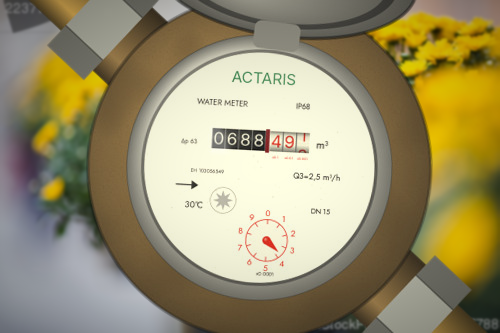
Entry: 688.4913 m³
